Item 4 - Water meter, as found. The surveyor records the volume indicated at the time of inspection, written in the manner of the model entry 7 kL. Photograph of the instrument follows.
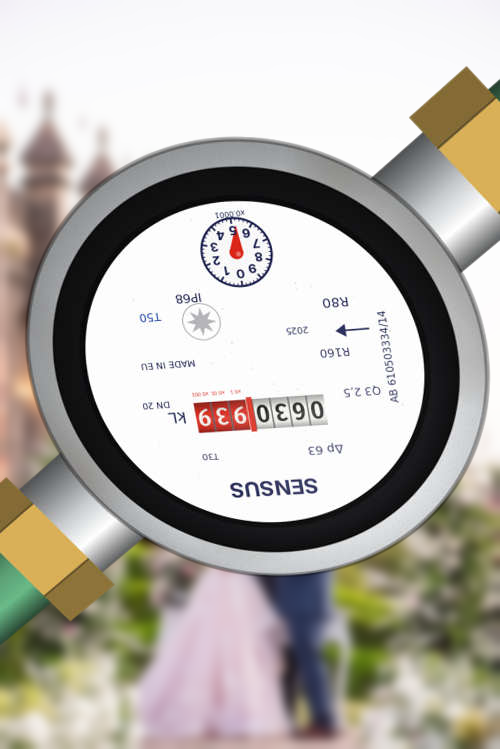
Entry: 630.9395 kL
